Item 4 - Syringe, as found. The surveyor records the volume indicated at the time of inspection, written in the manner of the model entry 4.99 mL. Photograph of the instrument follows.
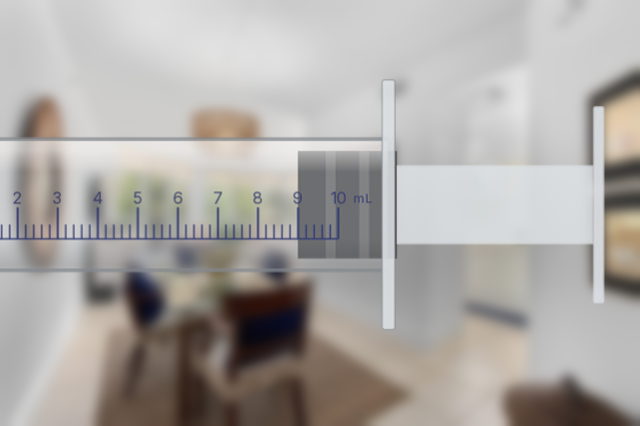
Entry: 9 mL
